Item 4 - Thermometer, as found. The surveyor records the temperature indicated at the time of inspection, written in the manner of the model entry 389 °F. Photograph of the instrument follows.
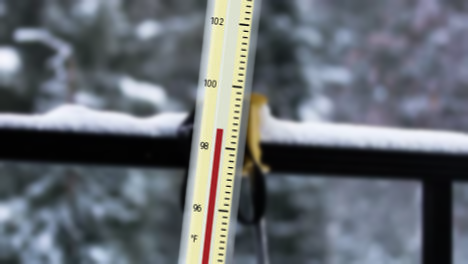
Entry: 98.6 °F
